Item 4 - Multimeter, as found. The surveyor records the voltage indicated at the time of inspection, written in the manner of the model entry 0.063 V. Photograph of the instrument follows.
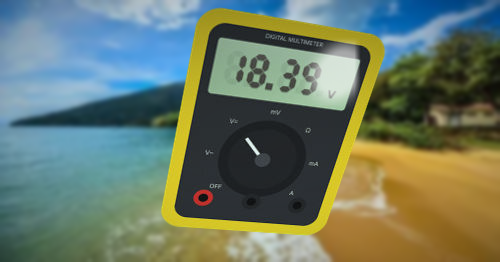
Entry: 18.39 V
